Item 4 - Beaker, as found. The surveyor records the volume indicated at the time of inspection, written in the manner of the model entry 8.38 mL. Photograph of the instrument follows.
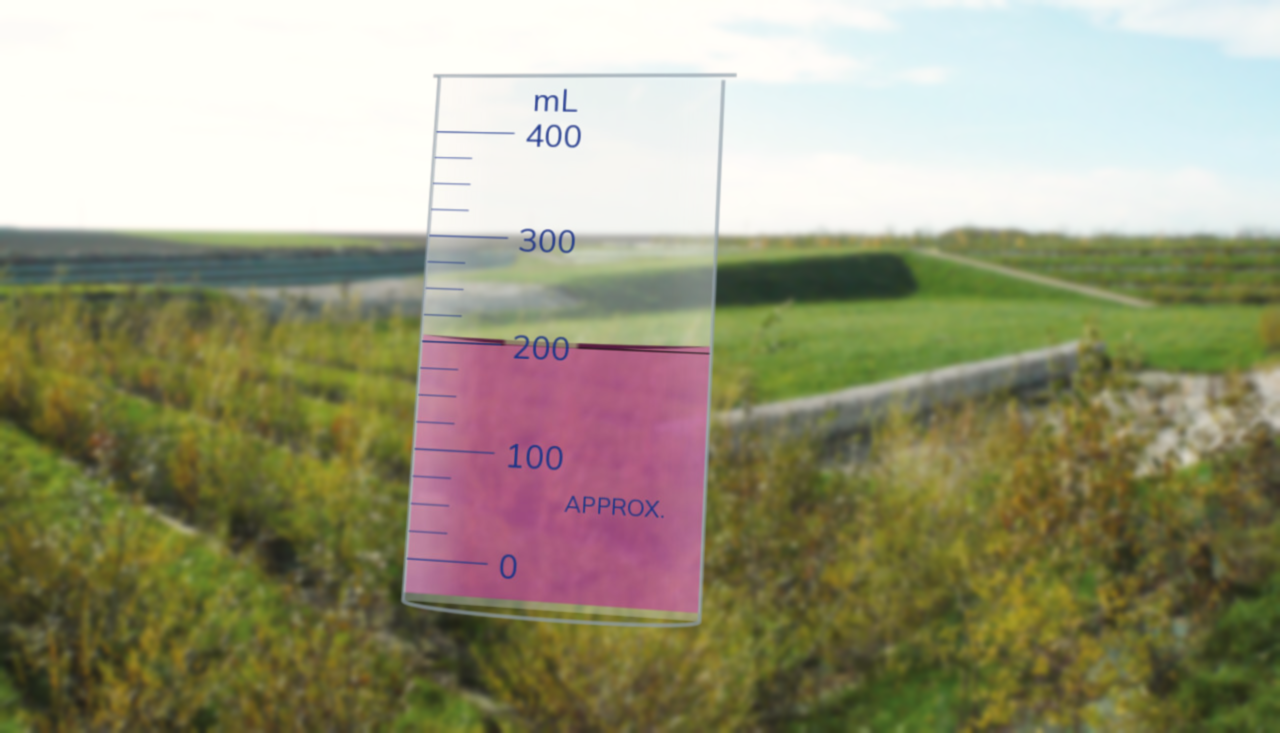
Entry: 200 mL
